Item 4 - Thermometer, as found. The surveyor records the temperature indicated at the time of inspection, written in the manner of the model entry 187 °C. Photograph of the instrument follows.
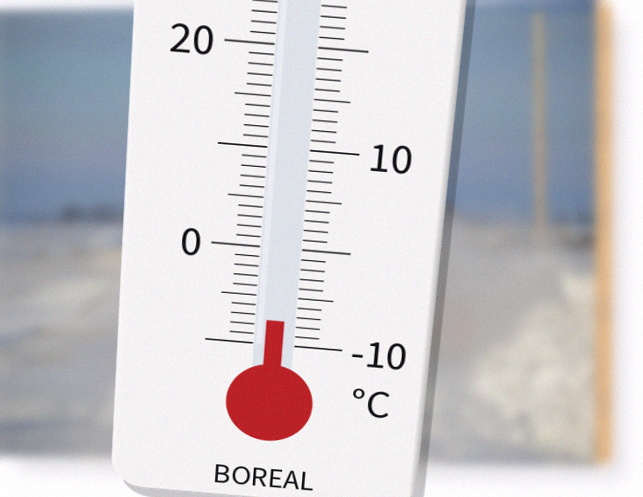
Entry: -7.5 °C
